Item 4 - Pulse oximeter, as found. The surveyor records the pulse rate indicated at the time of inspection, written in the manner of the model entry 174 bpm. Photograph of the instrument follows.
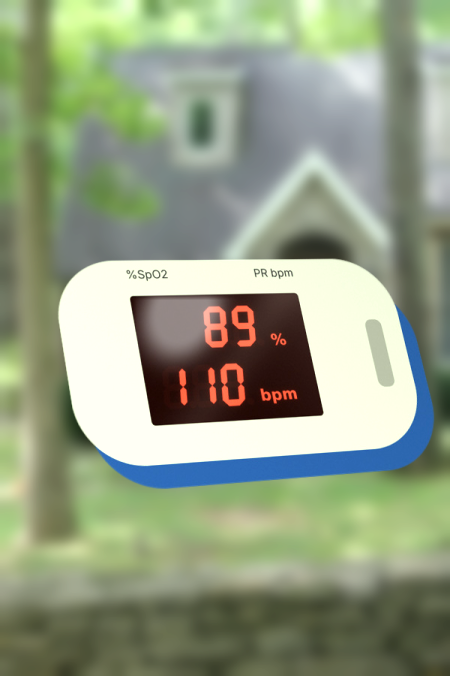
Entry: 110 bpm
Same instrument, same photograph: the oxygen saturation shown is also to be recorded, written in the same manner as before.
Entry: 89 %
